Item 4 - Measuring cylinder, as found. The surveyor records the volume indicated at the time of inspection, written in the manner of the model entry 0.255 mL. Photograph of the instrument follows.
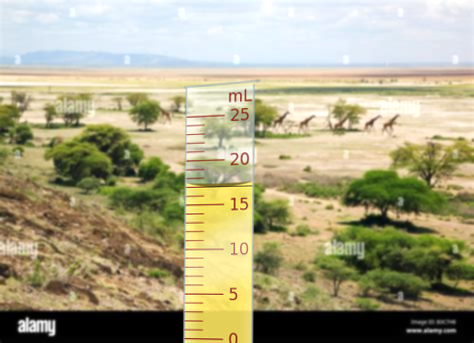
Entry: 17 mL
